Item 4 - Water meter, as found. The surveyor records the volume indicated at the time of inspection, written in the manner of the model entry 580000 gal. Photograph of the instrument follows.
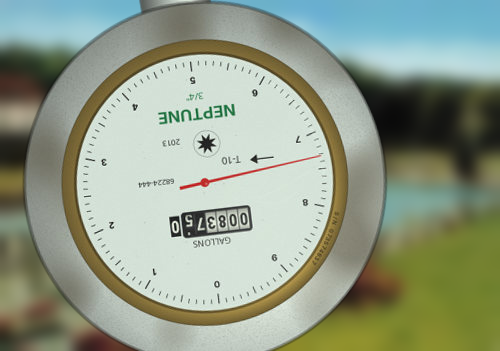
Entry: 83747.3 gal
